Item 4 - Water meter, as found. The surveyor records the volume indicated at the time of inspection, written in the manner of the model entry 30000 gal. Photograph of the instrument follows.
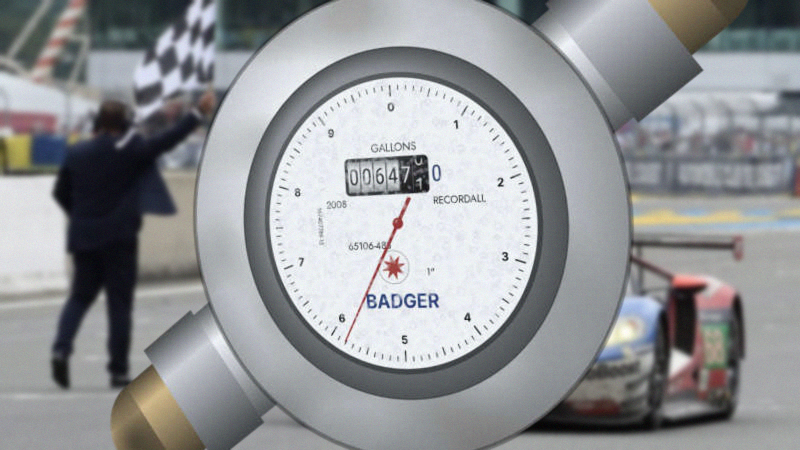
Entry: 64705.8 gal
